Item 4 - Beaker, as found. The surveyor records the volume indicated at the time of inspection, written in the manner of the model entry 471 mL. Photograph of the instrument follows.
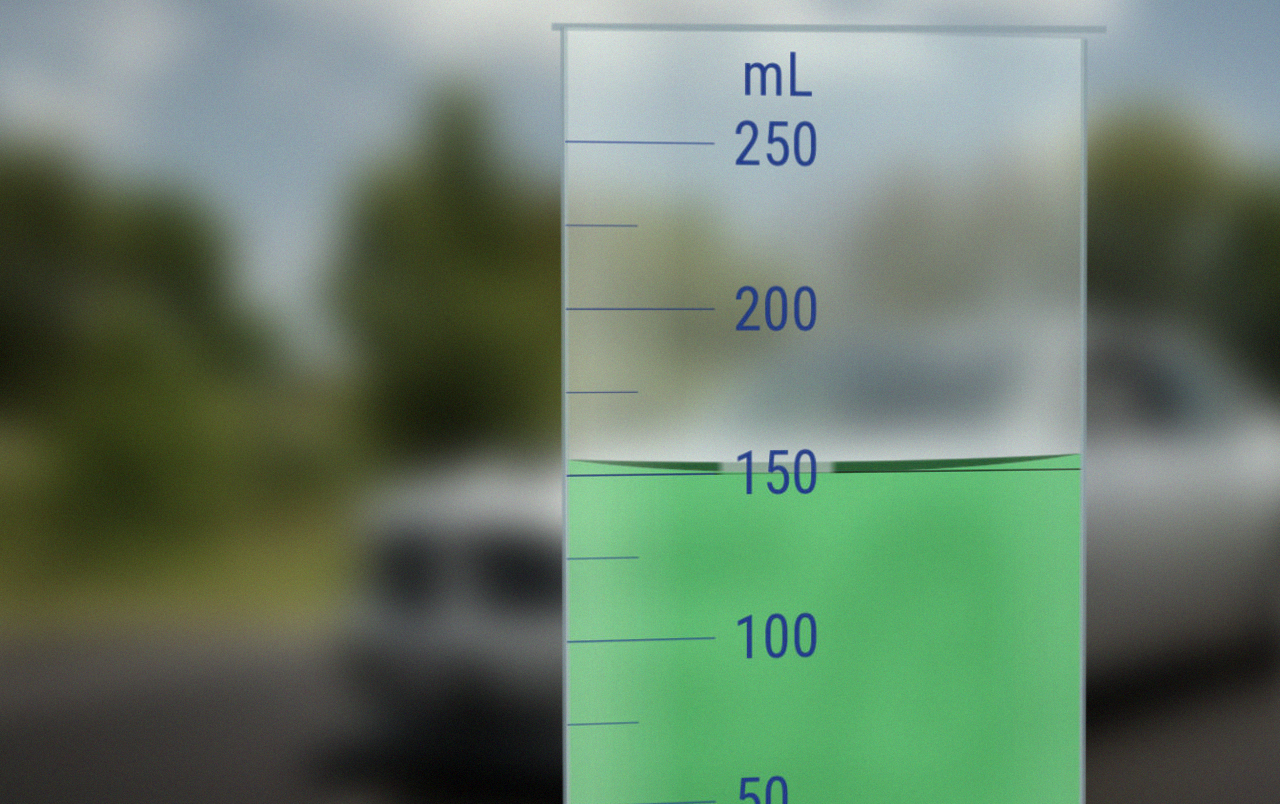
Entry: 150 mL
